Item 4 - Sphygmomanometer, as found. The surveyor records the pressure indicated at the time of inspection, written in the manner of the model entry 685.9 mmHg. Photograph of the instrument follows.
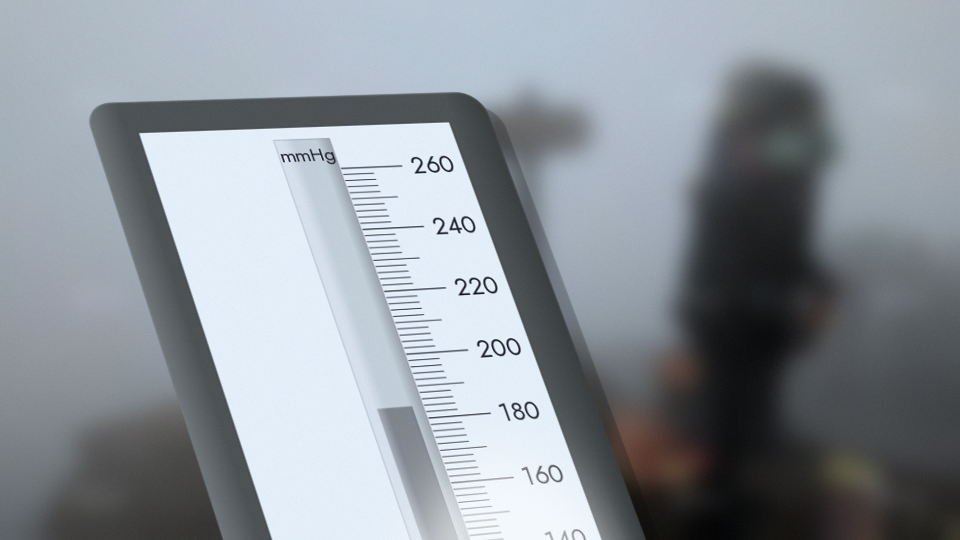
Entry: 184 mmHg
